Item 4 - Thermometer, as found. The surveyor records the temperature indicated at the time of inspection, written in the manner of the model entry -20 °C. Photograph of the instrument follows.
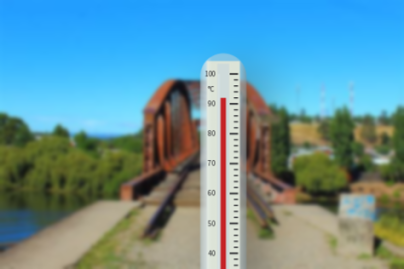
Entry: 92 °C
